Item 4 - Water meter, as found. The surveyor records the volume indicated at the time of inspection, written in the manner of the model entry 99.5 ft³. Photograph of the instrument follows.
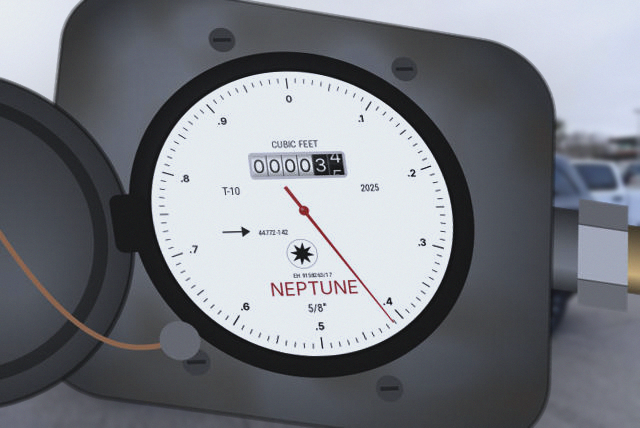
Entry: 34.41 ft³
